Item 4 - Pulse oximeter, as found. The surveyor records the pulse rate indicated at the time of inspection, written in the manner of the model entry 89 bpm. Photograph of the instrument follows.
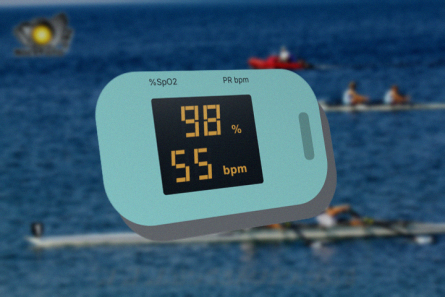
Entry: 55 bpm
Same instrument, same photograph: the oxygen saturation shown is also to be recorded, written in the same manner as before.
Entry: 98 %
